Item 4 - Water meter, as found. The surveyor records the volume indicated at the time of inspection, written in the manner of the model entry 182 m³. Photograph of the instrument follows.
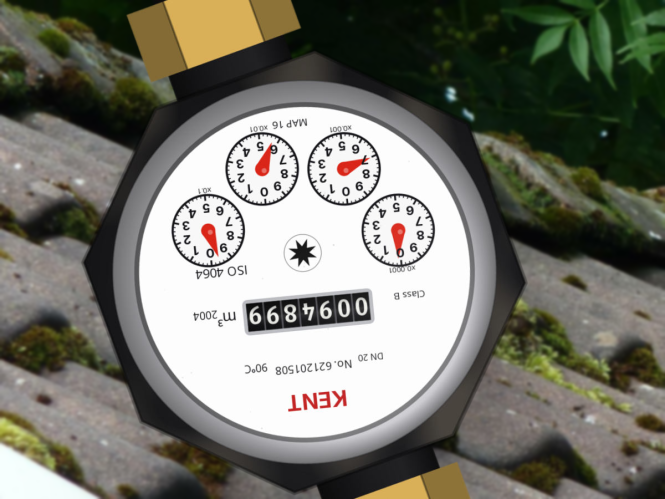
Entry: 94898.9570 m³
